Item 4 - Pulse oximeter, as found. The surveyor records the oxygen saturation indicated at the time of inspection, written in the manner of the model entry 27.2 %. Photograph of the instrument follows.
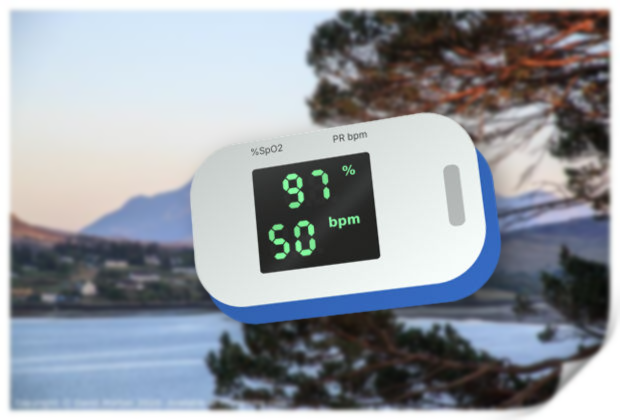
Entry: 97 %
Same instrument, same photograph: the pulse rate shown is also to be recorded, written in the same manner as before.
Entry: 50 bpm
